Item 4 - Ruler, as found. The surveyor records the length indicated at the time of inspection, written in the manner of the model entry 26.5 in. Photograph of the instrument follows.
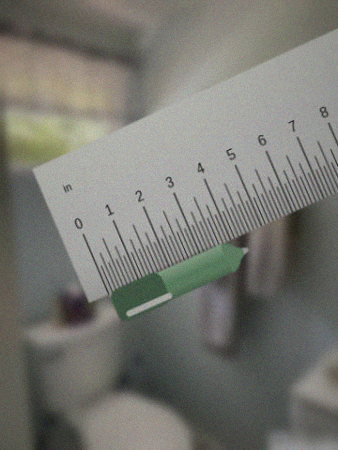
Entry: 4.375 in
